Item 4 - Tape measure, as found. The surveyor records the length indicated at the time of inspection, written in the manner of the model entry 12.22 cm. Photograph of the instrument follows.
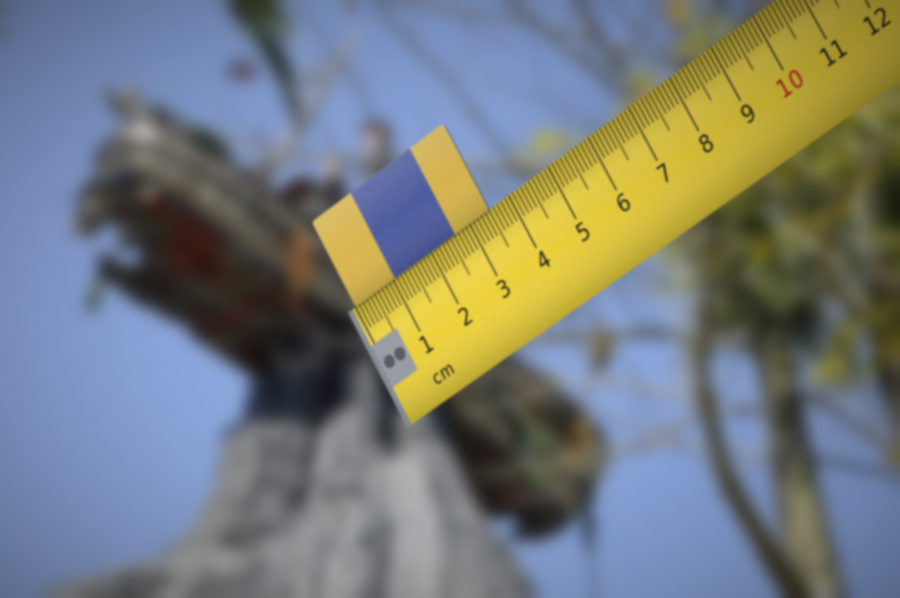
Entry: 3.5 cm
